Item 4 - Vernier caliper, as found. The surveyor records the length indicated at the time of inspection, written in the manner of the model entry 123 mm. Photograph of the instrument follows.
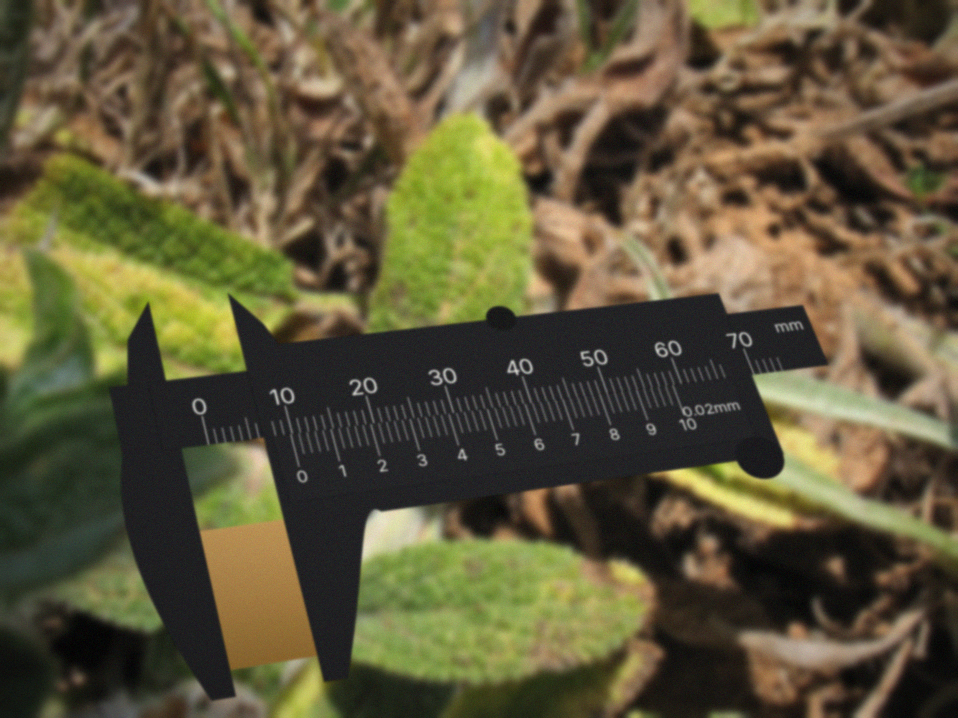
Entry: 9.8 mm
